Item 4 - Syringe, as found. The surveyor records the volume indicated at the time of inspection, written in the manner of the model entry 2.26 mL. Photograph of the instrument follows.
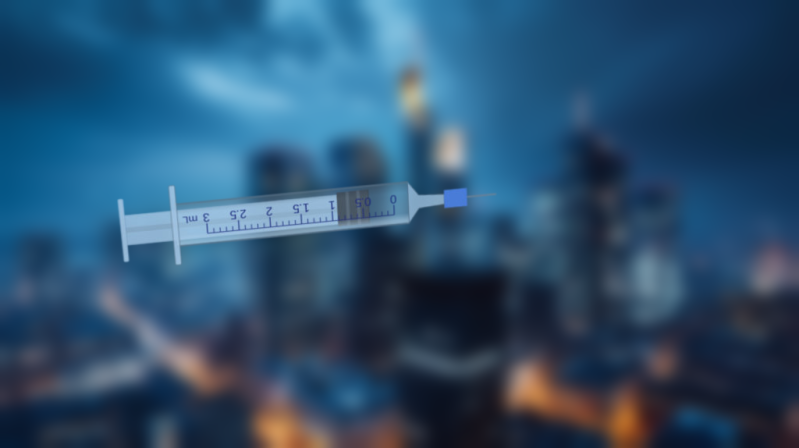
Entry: 0.4 mL
